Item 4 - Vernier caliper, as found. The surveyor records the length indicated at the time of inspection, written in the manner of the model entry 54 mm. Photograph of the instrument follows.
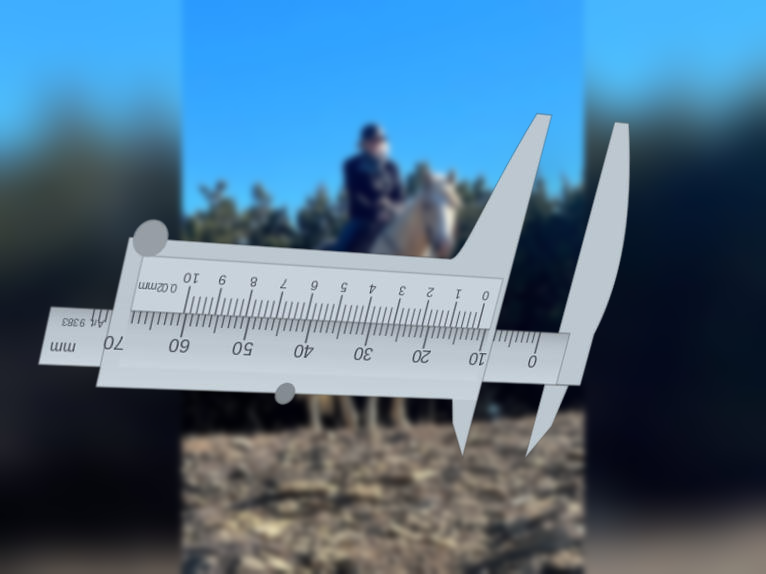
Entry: 11.4 mm
